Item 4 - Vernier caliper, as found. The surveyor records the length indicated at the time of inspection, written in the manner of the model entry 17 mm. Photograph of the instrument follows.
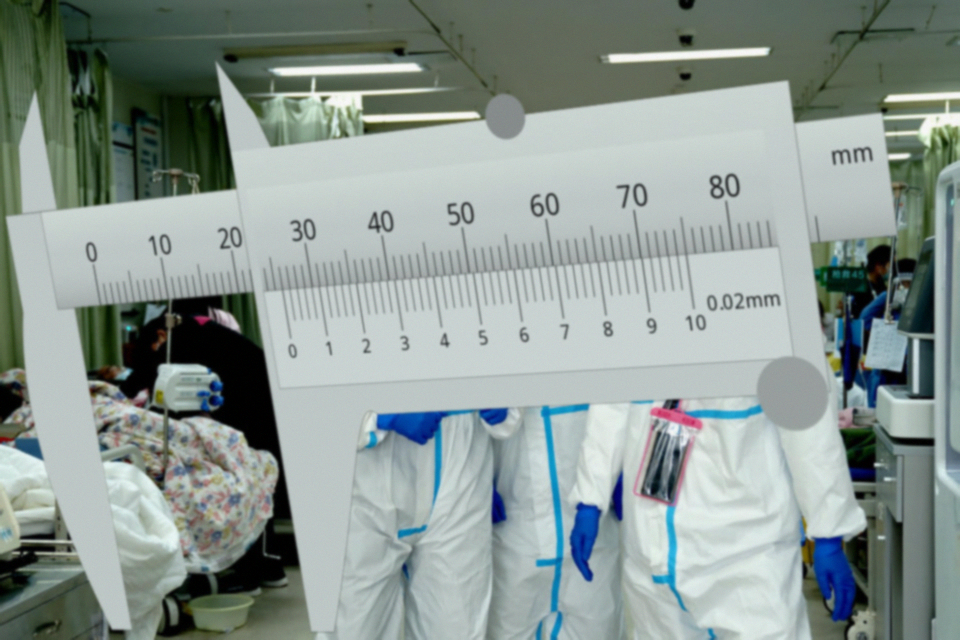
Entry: 26.0 mm
